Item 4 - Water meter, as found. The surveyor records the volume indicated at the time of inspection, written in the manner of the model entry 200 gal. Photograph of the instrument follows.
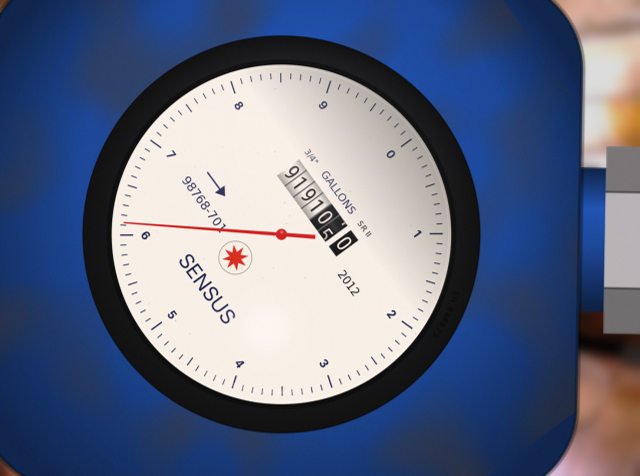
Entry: 9191046.1 gal
